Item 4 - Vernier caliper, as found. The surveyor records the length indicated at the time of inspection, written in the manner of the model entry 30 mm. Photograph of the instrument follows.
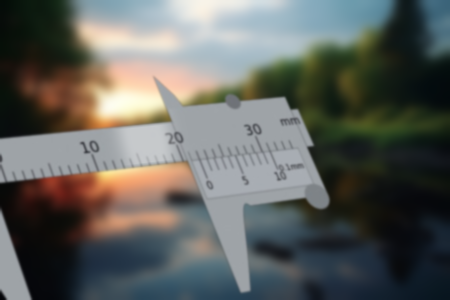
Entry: 22.0 mm
